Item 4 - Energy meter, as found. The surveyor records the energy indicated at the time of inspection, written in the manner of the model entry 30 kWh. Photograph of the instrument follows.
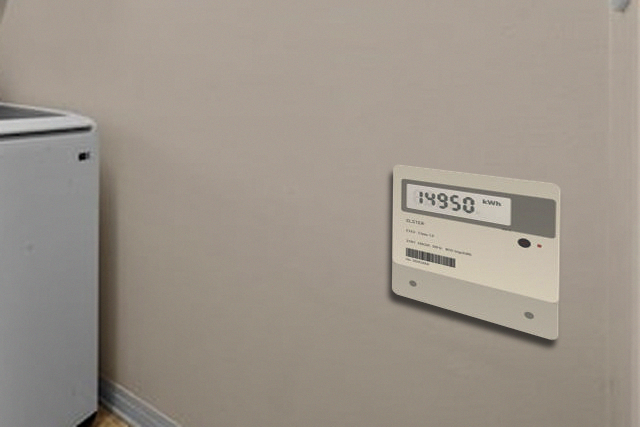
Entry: 14950 kWh
